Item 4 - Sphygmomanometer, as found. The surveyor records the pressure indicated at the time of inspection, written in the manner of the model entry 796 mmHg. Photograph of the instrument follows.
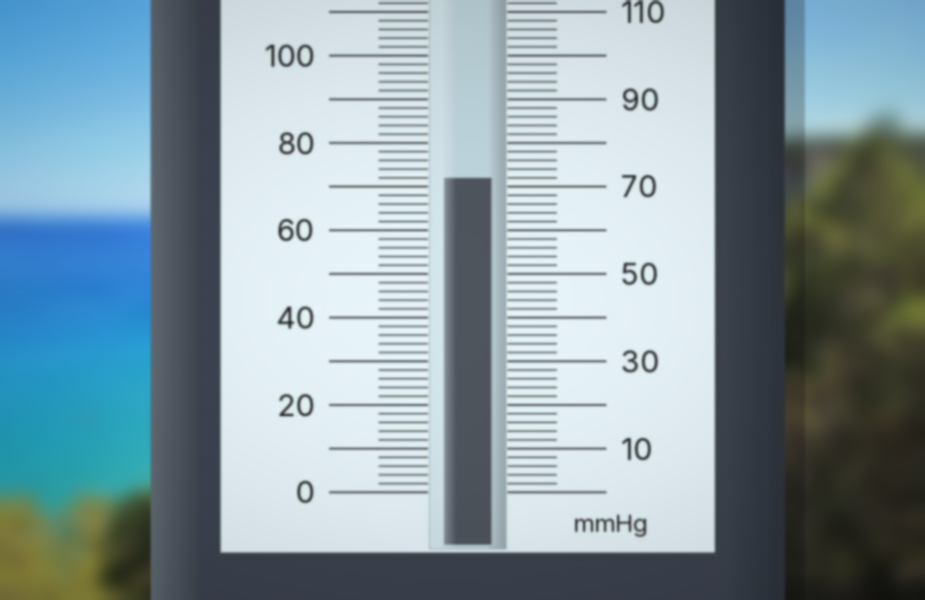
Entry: 72 mmHg
